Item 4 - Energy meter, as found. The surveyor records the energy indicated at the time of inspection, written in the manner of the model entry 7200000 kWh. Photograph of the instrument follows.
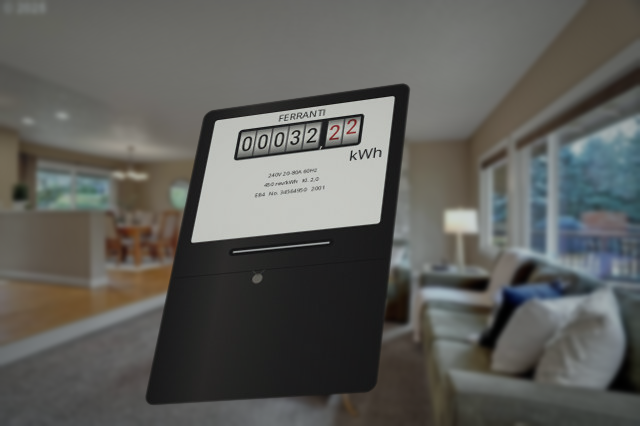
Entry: 32.22 kWh
